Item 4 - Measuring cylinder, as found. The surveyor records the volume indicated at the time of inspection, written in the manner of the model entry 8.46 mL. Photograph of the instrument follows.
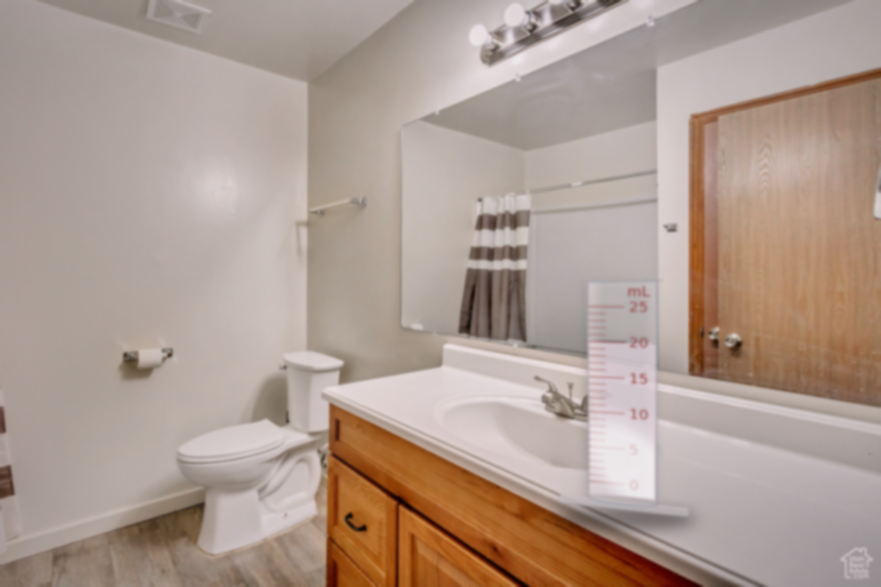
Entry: 20 mL
